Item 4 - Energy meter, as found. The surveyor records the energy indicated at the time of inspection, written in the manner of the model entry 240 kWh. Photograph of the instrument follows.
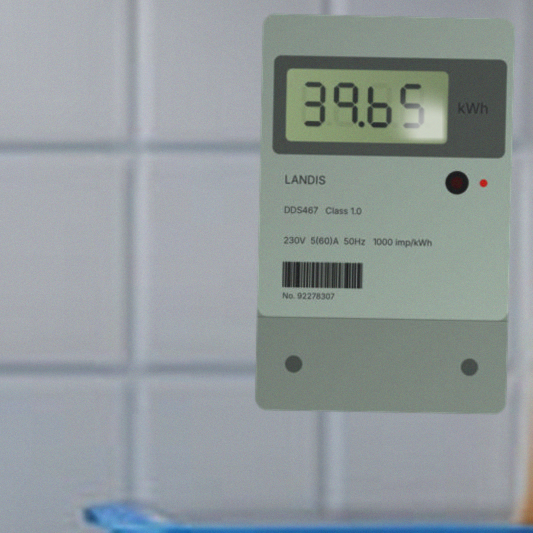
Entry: 39.65 kWh
